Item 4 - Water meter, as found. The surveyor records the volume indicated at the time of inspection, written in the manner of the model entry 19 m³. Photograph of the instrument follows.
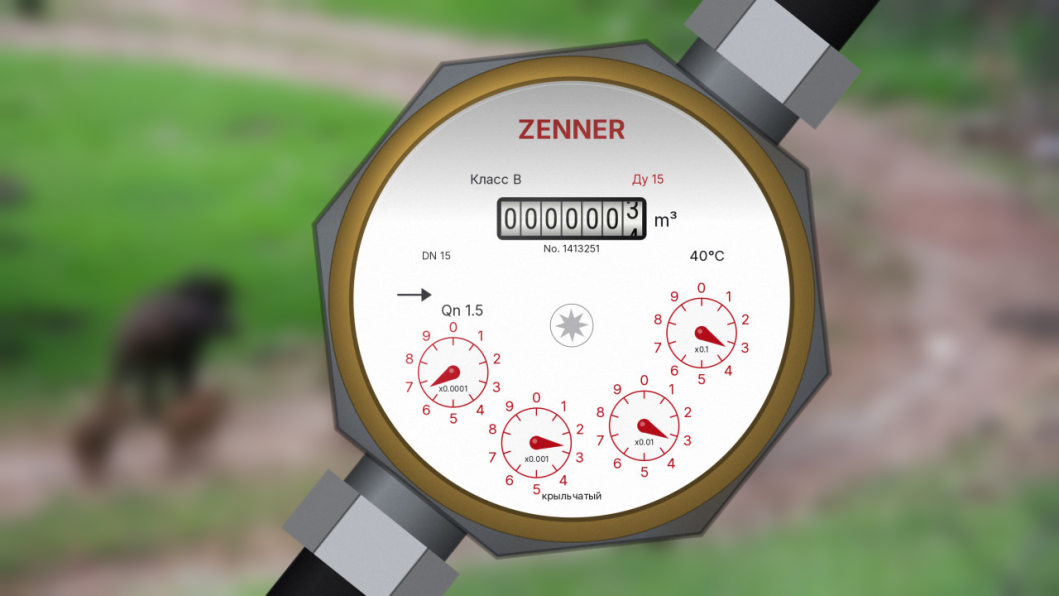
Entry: 3.3326 m³
